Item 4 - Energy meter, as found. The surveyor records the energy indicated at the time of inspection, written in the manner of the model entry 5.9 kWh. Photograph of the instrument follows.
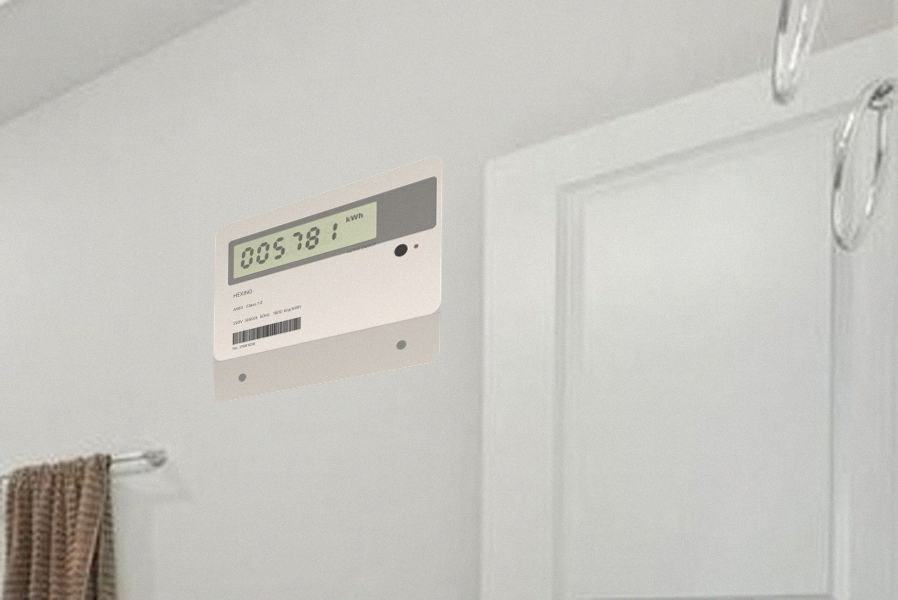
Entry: 5781 kWh
